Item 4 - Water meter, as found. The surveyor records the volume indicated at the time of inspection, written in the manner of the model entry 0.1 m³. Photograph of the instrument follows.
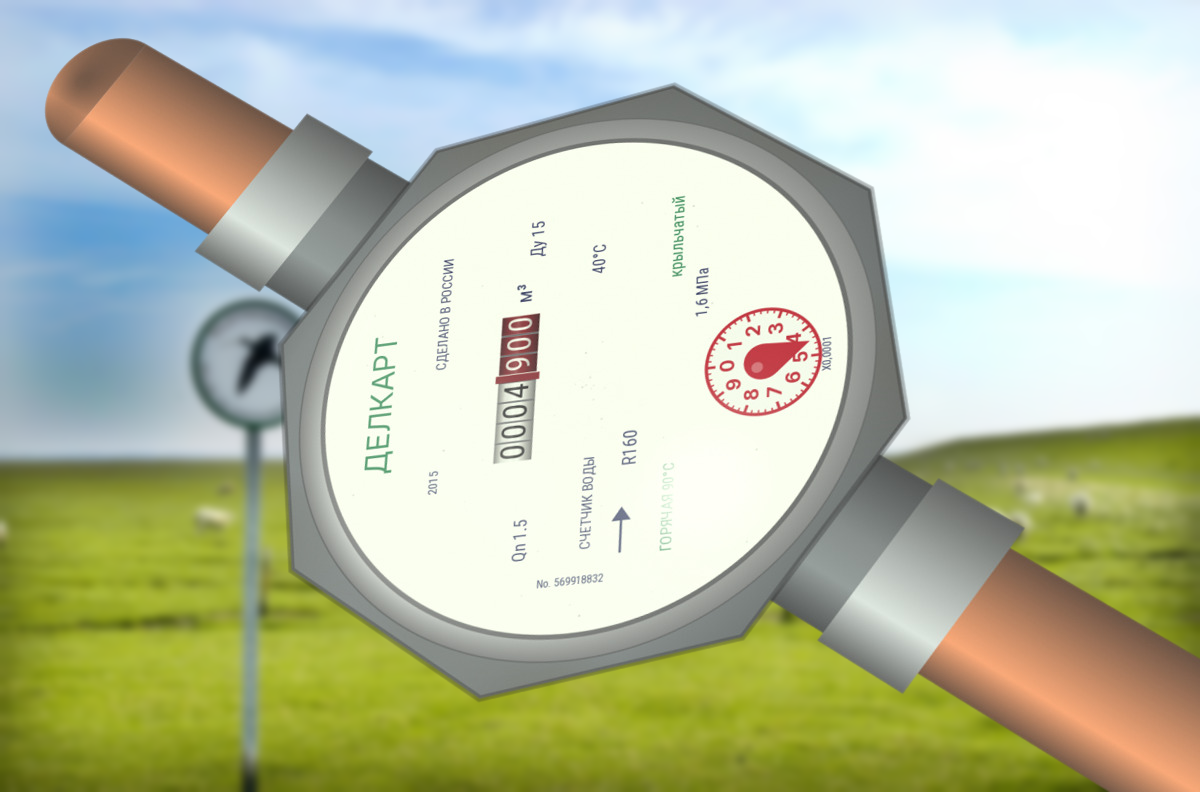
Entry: 4.9004 m³
